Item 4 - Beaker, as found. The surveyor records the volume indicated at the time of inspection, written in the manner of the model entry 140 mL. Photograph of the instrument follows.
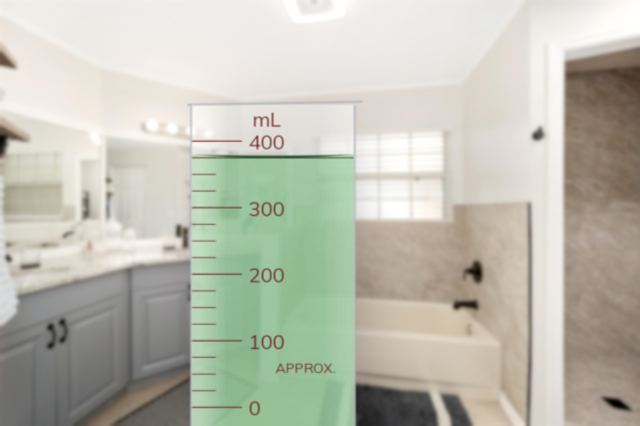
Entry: 375 mL
